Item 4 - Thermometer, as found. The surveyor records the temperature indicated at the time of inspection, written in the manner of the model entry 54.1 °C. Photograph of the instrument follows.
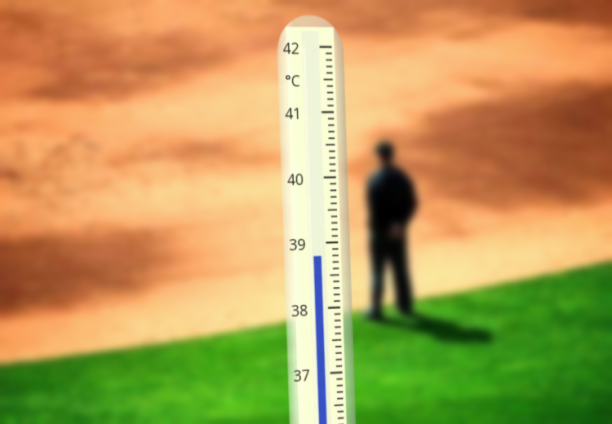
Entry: 38.8 °C
